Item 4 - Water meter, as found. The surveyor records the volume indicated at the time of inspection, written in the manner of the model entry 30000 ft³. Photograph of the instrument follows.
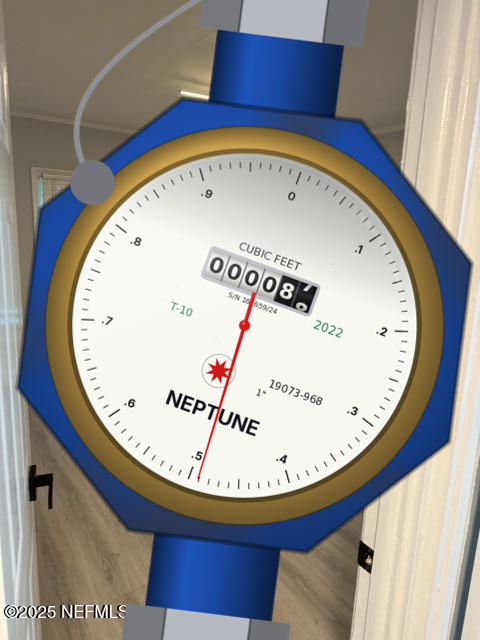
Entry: 87.49 ft³
